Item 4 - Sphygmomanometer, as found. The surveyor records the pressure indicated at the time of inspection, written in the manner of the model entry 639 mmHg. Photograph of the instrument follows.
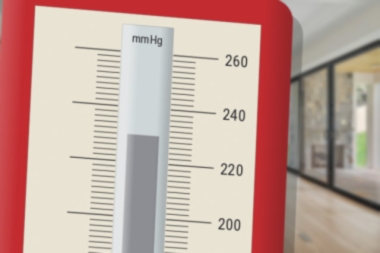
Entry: 230 mmHg
